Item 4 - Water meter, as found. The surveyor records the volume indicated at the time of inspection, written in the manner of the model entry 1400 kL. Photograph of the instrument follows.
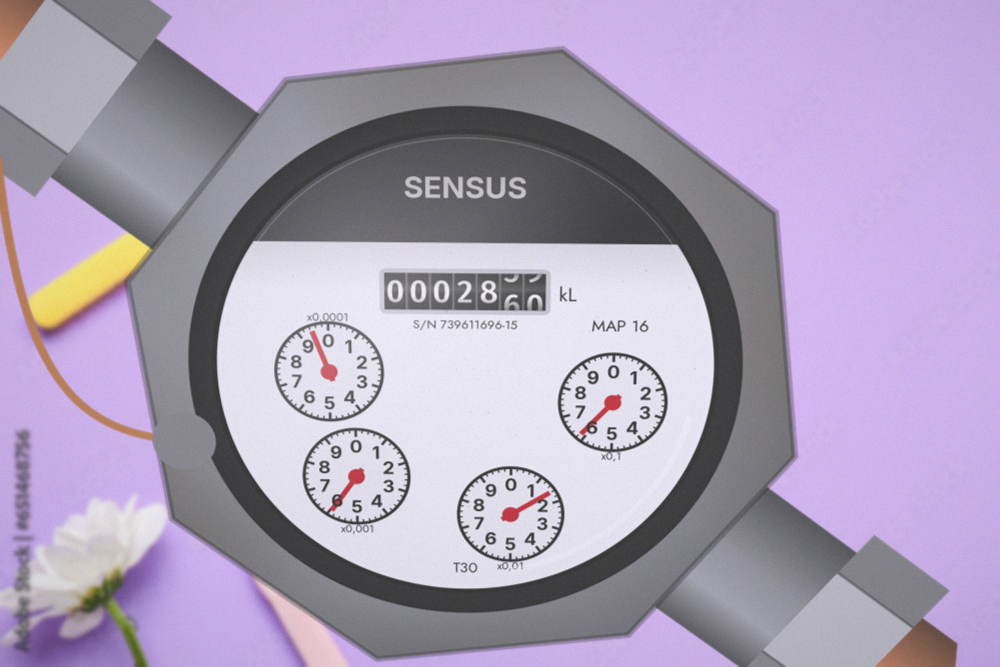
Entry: 2859.6159 kL
